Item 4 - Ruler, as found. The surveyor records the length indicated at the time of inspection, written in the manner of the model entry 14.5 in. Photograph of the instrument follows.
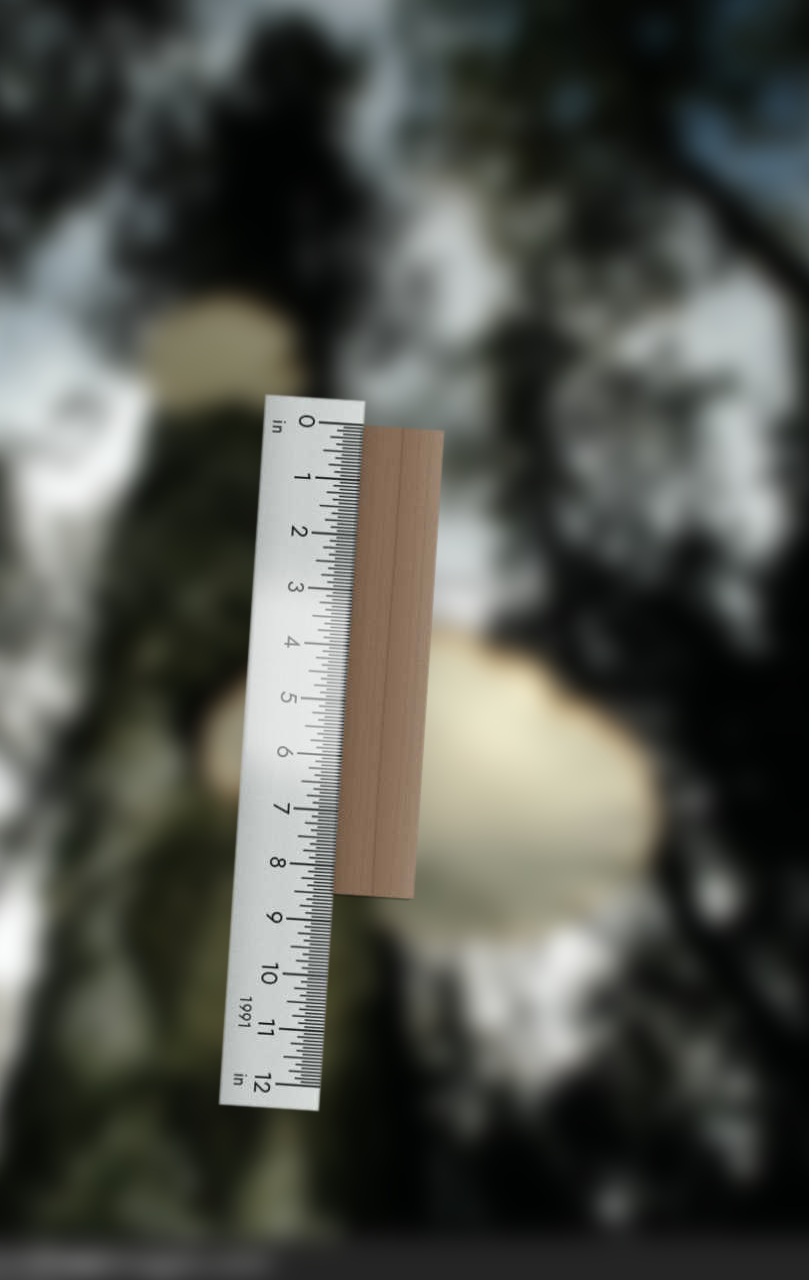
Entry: 8.5 in
